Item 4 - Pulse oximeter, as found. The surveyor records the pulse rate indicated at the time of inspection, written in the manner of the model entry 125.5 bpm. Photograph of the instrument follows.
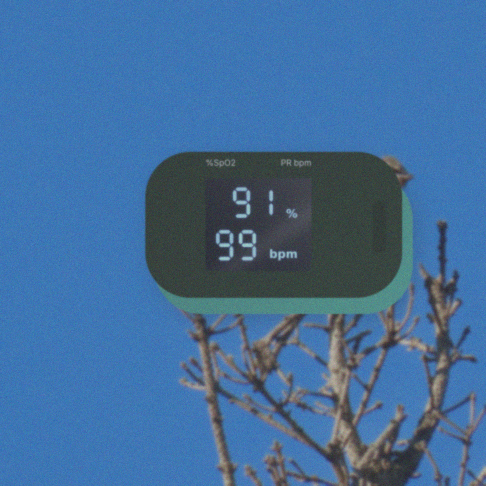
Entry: 99 bpm
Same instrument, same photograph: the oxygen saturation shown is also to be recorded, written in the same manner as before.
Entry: 91 %
